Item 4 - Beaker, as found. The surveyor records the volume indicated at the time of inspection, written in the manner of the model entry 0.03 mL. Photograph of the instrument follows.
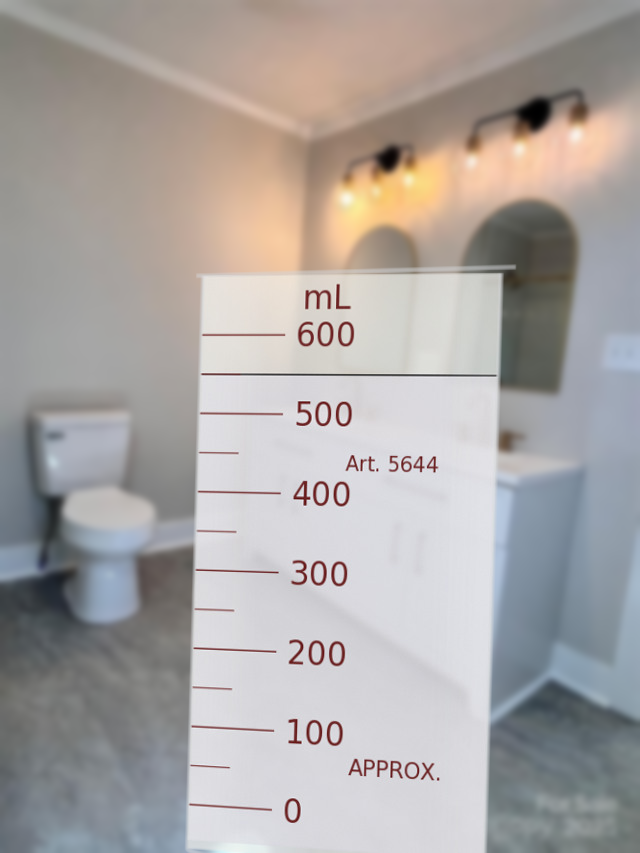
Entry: 550 mL
